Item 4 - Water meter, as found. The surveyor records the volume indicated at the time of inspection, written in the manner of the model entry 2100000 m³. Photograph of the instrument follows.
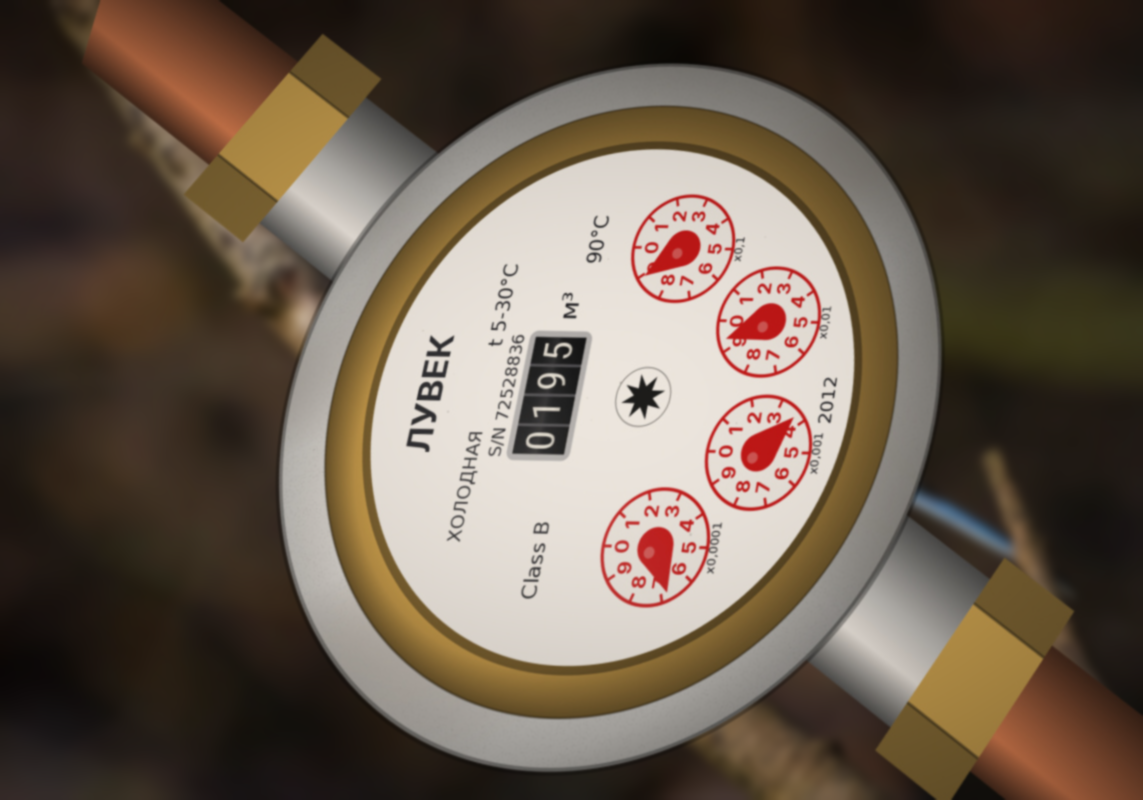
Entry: 195.8936 m³
